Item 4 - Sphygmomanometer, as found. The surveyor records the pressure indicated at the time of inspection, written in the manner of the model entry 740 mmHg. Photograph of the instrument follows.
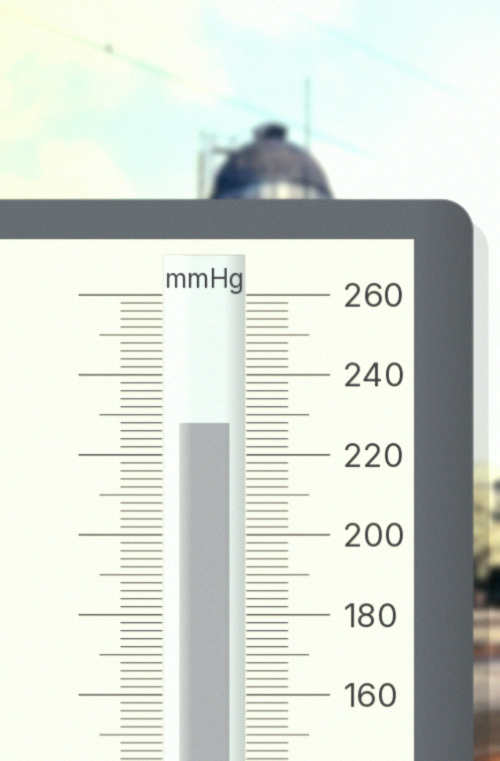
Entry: 228 mmHg
